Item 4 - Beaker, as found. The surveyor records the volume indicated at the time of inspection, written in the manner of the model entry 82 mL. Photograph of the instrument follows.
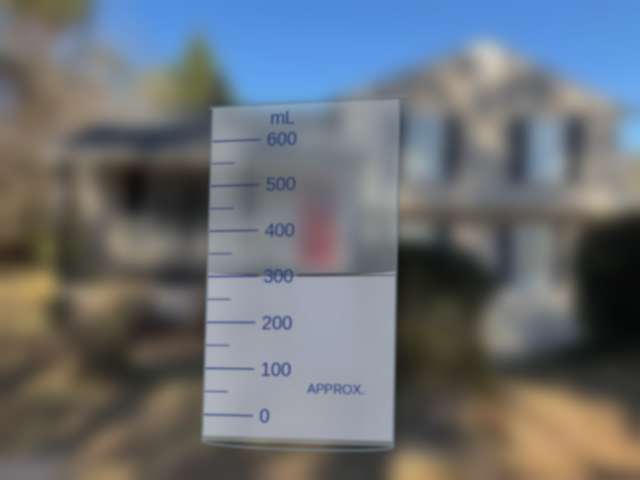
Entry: 300 mL
